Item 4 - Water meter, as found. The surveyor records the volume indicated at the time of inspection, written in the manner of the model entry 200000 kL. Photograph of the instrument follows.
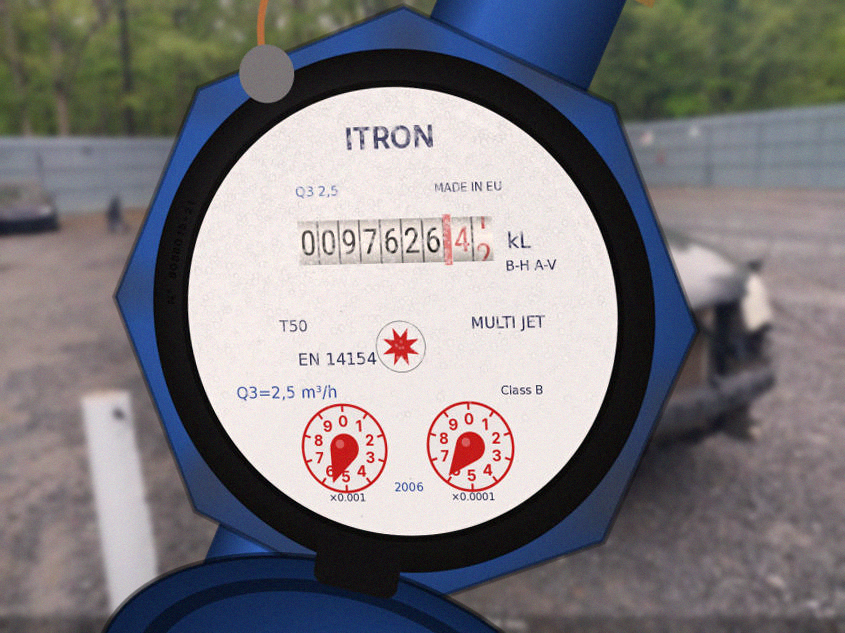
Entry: 97626.4156 kL
